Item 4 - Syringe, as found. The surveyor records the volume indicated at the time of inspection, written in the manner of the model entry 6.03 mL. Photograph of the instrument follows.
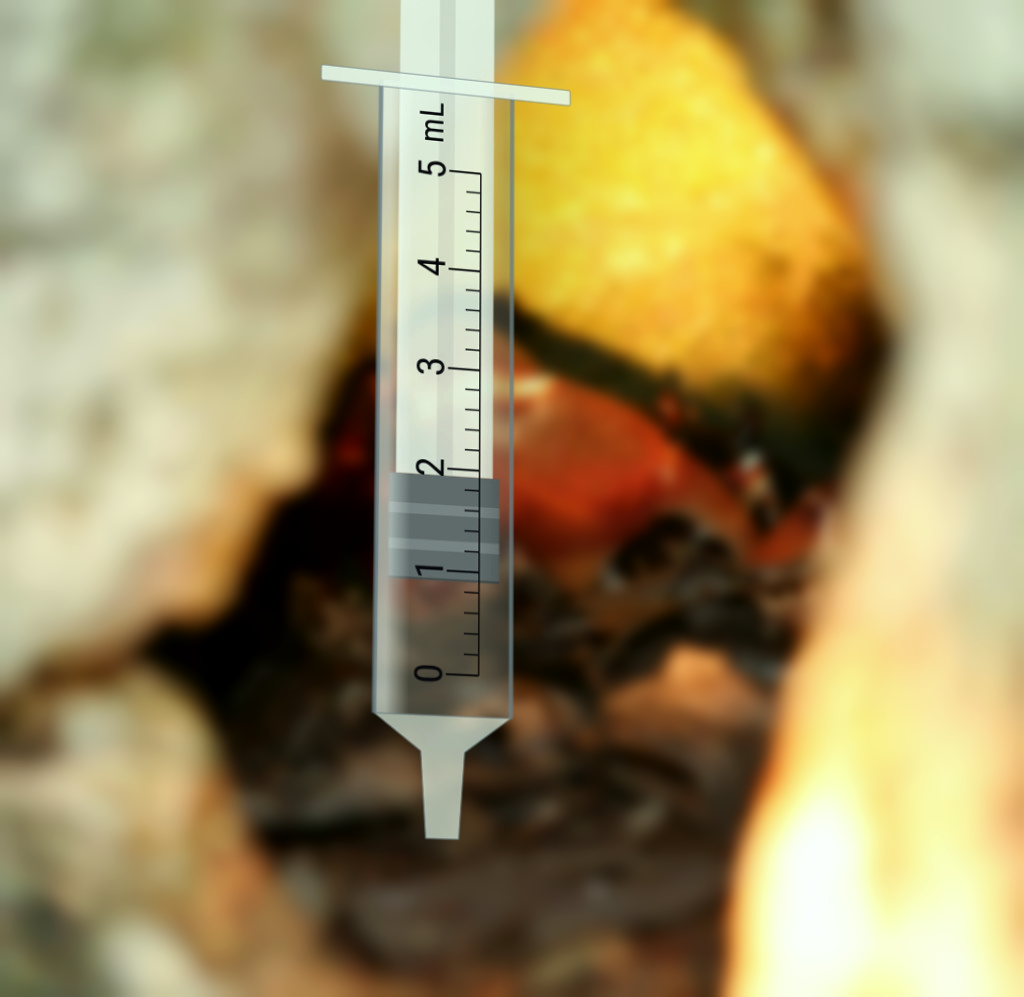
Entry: 0.9 mL
